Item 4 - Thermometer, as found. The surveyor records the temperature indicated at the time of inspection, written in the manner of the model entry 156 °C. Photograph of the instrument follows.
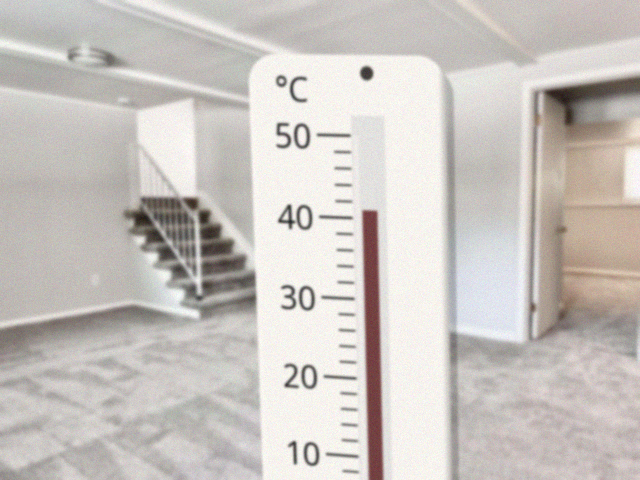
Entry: 41 °C
